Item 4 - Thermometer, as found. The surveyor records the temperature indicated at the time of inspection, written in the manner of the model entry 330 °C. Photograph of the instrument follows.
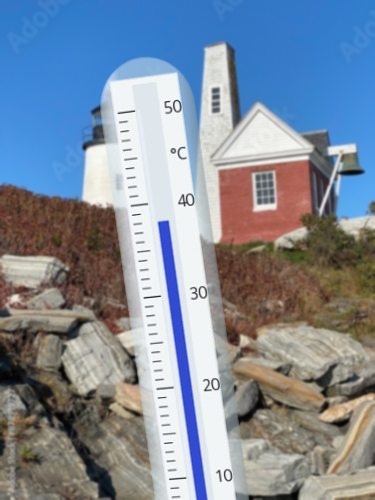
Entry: 38 °C
